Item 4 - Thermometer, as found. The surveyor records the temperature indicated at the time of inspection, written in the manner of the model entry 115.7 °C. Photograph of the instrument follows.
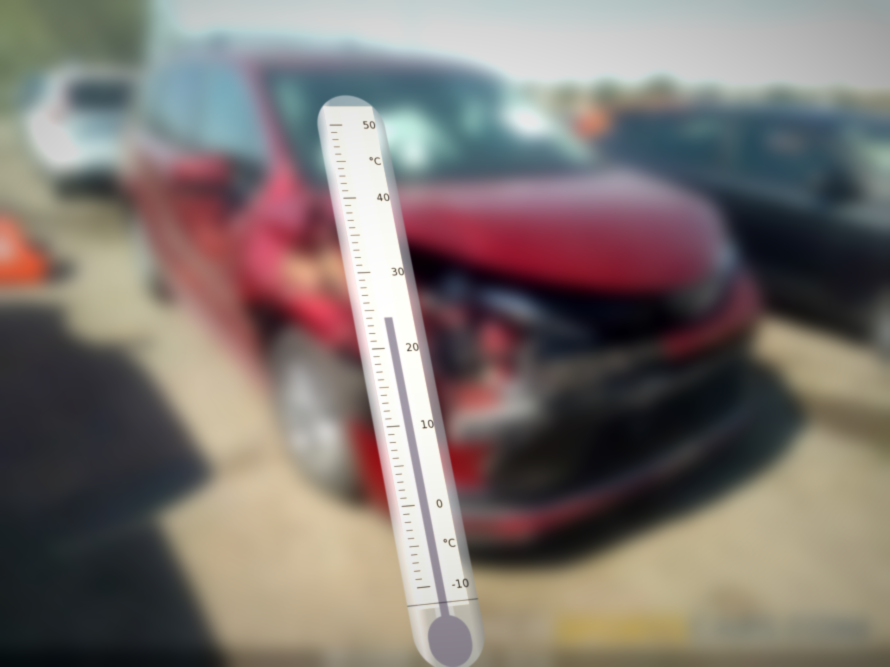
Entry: 24 °C
